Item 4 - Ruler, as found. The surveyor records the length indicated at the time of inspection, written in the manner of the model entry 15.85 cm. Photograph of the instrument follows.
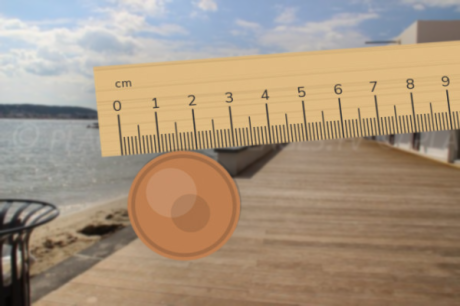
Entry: 3 cm
